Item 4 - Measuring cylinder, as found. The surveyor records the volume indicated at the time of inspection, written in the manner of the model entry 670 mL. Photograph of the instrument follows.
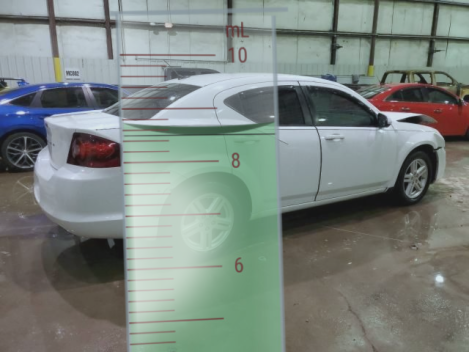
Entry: 8.5 mL
